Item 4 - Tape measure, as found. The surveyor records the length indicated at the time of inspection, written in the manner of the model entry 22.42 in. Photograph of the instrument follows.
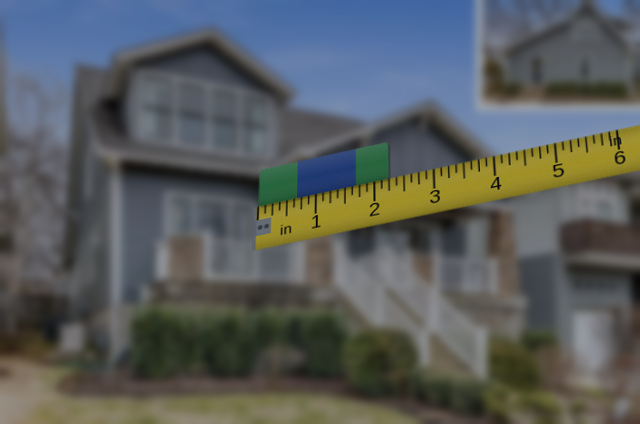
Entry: 2.25 in
